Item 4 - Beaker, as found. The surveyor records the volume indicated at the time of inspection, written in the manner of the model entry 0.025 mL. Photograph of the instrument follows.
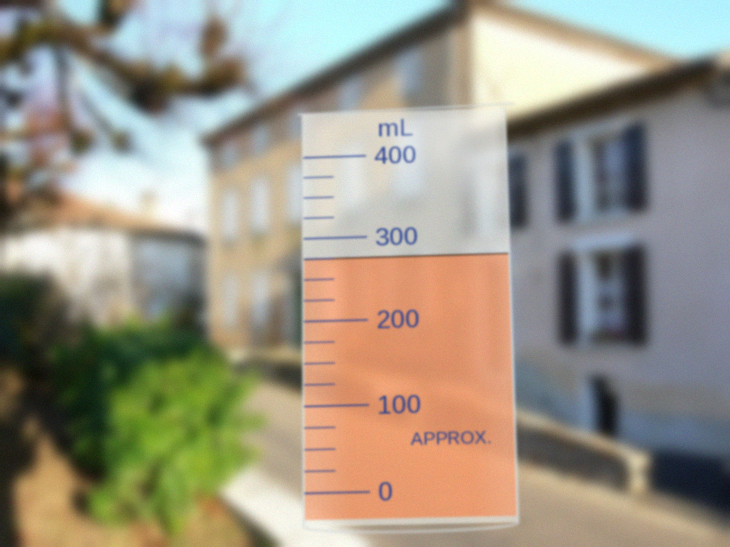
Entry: 275 mL
